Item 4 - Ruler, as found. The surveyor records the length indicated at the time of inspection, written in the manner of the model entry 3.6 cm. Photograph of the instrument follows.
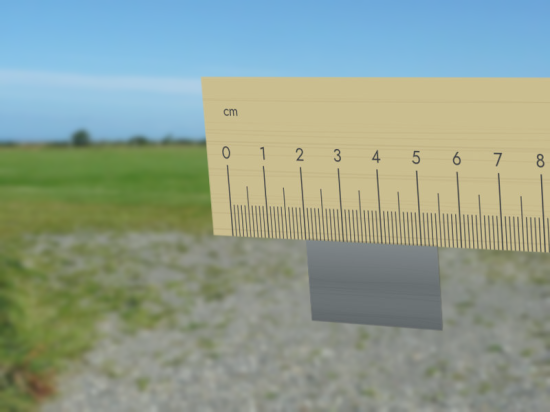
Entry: 3.4 cm
